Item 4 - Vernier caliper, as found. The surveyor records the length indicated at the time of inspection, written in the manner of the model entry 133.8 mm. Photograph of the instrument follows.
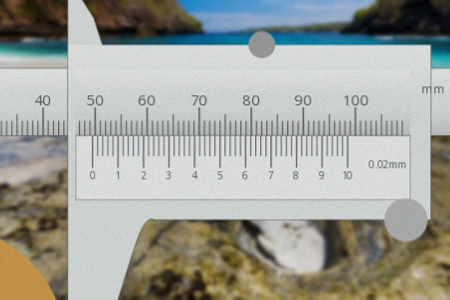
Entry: 49.5 mm
